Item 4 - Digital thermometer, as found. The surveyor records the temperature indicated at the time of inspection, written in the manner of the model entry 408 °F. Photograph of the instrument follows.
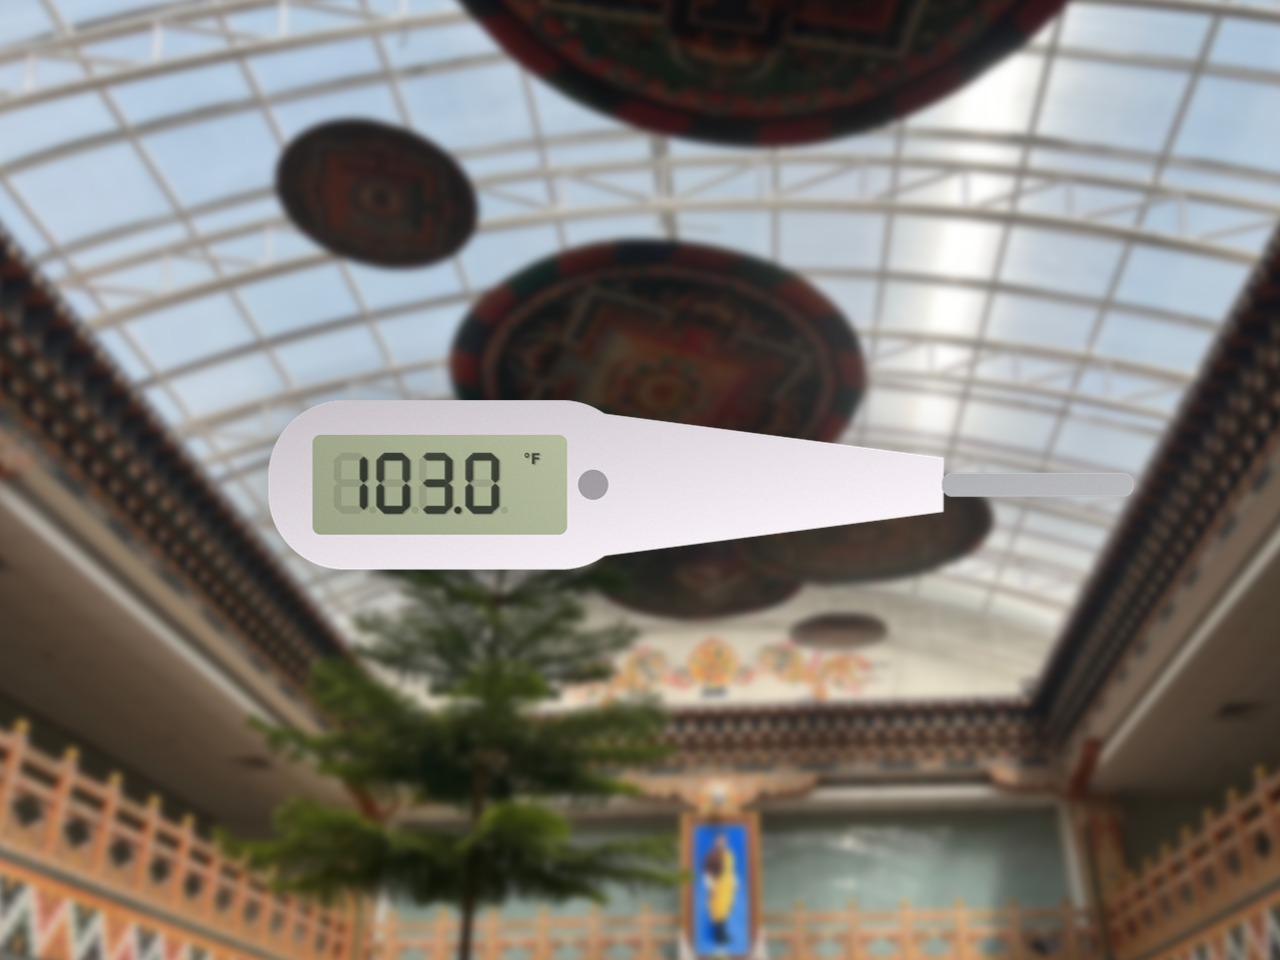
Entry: 103.0 °F
